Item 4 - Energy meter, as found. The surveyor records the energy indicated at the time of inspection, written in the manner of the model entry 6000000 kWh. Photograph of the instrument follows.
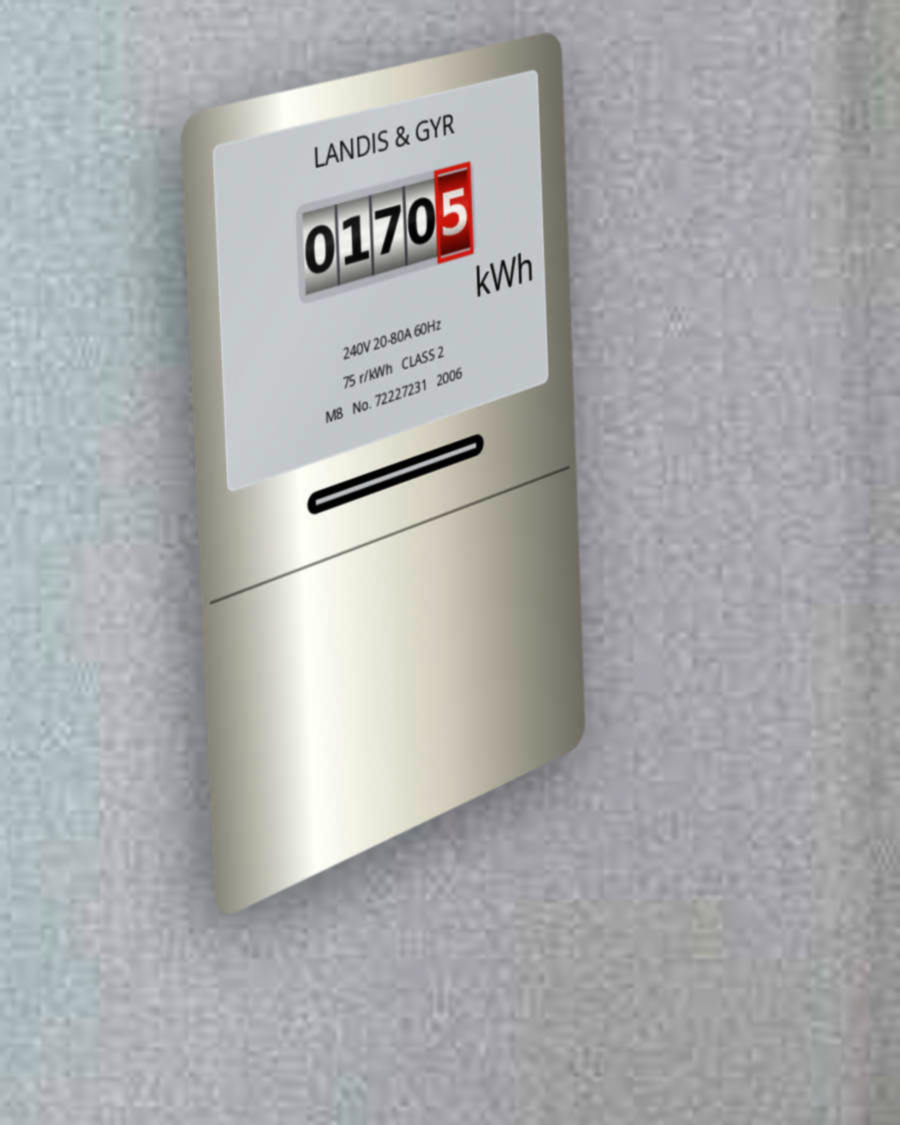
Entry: 170.5 kWh
